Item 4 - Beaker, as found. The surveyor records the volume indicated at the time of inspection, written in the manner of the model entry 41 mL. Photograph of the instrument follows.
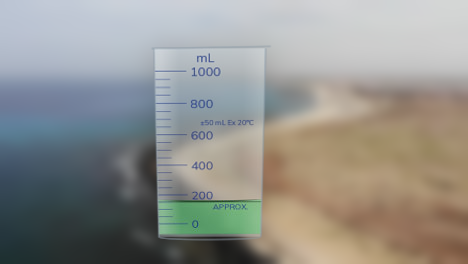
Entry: 150 mL
